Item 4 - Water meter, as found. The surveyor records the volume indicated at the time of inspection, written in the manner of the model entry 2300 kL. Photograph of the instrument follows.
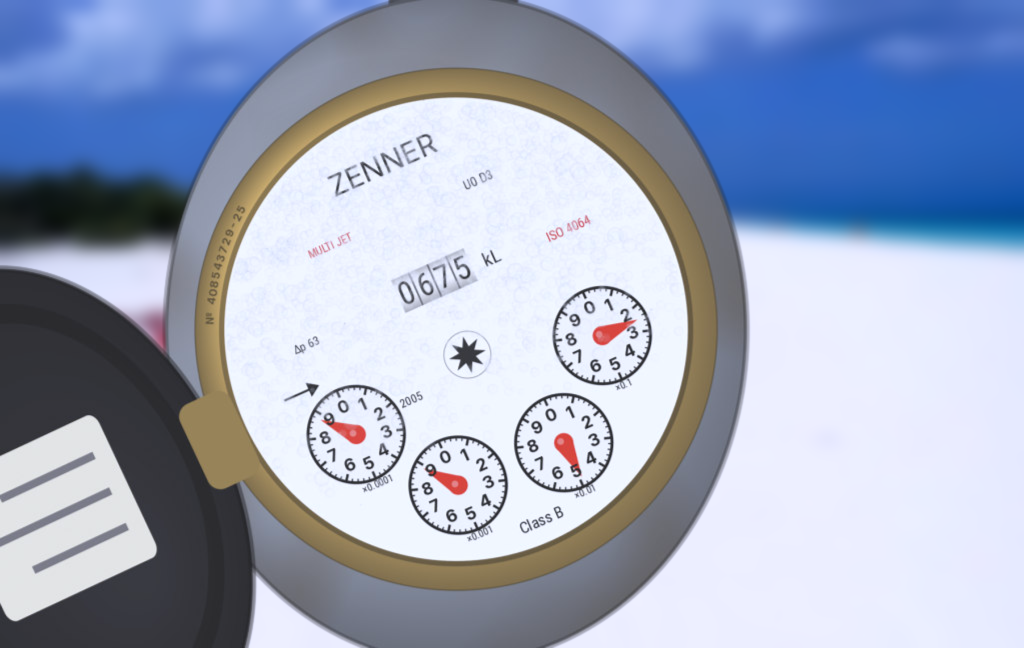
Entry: 675.2488 kL
